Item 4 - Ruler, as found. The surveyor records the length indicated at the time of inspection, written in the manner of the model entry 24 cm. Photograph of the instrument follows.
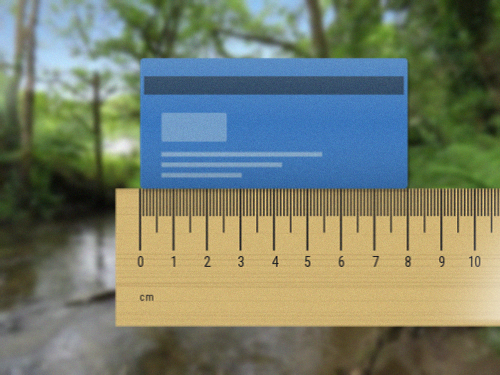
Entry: 8 cm
